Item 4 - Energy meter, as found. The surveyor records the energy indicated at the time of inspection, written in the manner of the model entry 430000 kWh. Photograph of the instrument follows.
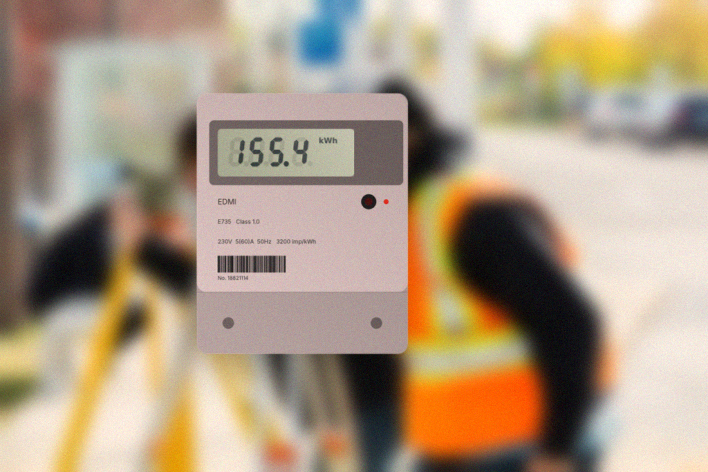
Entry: 155.4 kWh
